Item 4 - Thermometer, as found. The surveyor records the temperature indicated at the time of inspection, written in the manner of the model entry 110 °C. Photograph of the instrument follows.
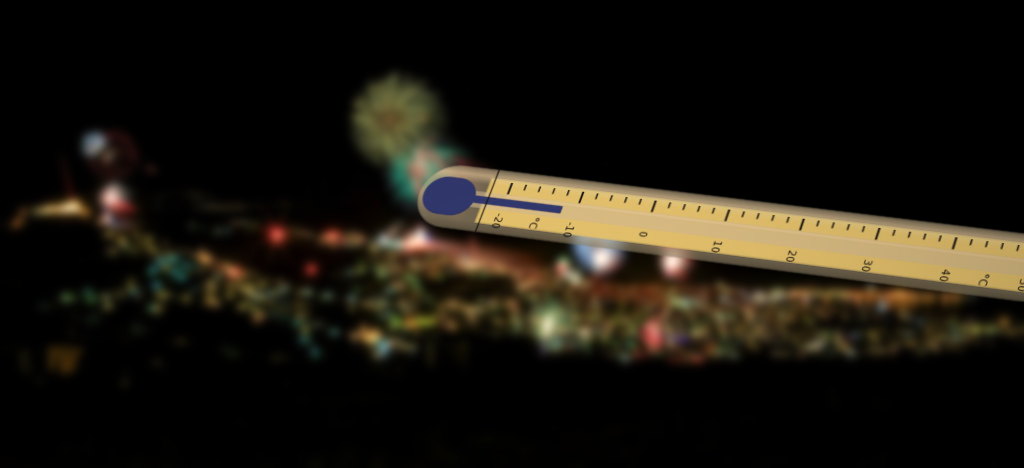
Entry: -12 °C
